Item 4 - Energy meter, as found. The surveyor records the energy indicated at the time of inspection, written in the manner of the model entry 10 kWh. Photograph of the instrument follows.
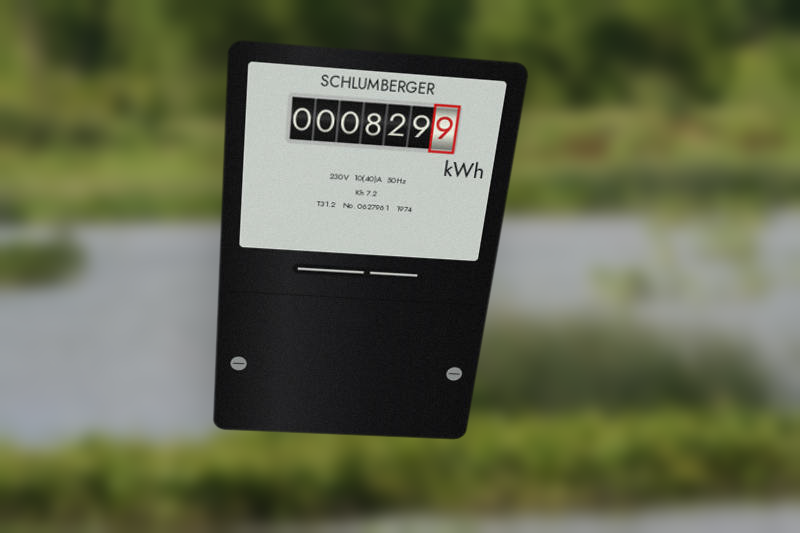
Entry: 829.9 kWh
